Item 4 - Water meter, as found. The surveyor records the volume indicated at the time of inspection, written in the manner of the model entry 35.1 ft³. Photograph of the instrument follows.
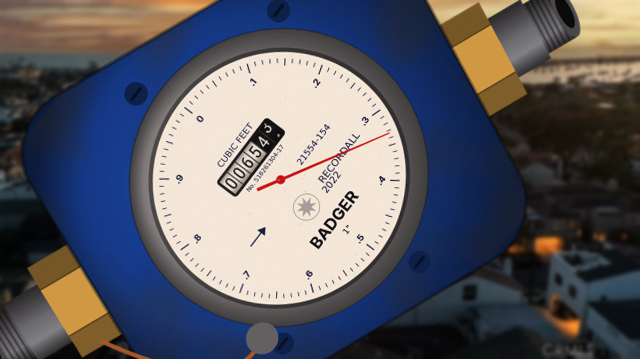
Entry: 6543.33 ft³
